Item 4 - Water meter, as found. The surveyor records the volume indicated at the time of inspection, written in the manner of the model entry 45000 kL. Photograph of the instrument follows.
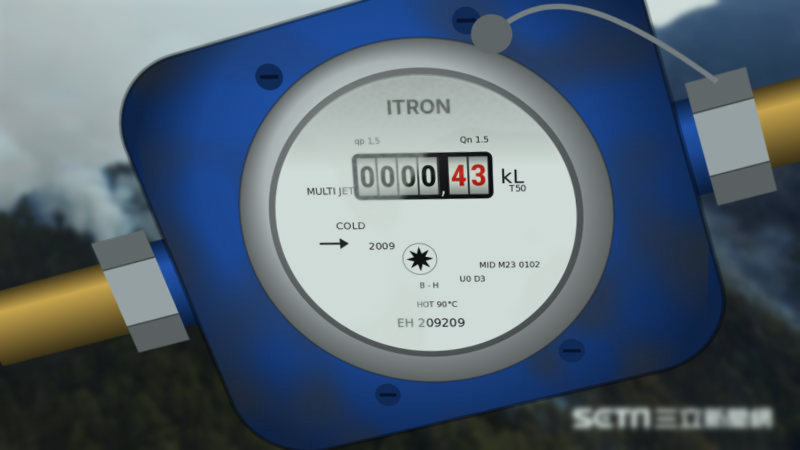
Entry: 0.43 kL
